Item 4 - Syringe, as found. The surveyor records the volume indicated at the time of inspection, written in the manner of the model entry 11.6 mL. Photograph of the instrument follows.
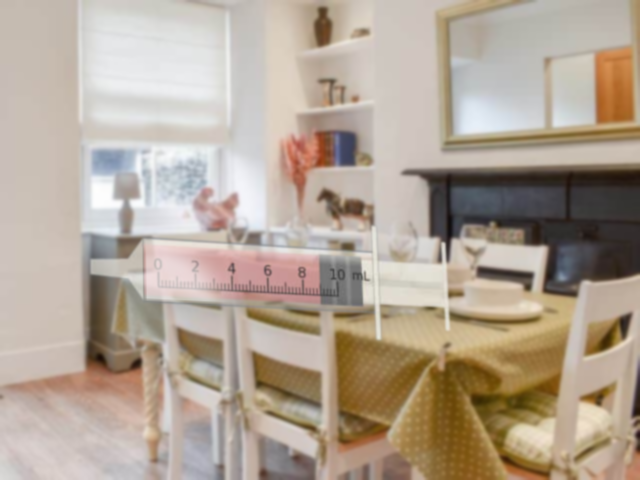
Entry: 9 mL
